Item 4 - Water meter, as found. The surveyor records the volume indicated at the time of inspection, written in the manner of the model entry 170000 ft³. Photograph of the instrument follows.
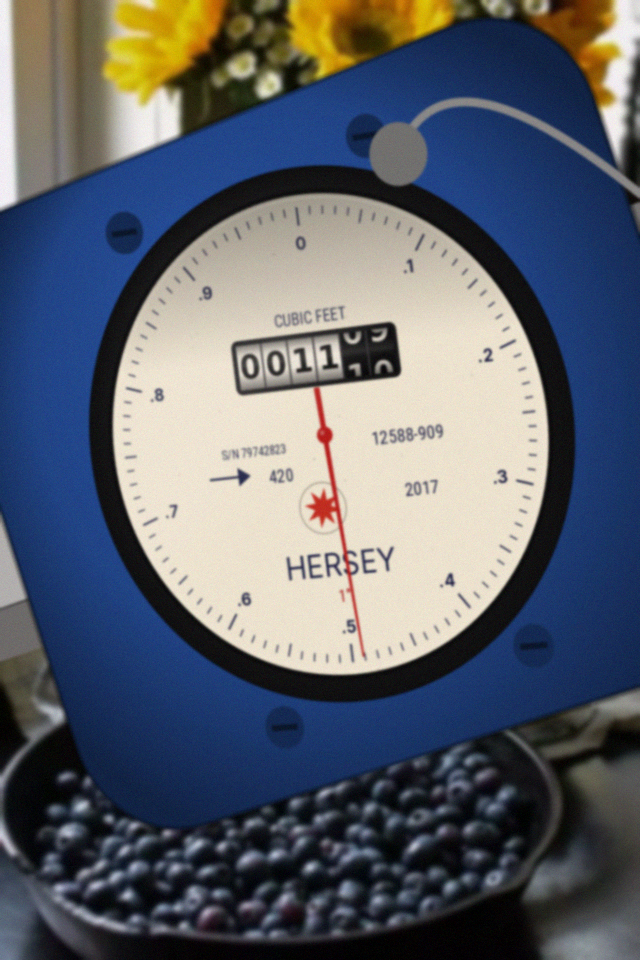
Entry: 1109.49 ft³
